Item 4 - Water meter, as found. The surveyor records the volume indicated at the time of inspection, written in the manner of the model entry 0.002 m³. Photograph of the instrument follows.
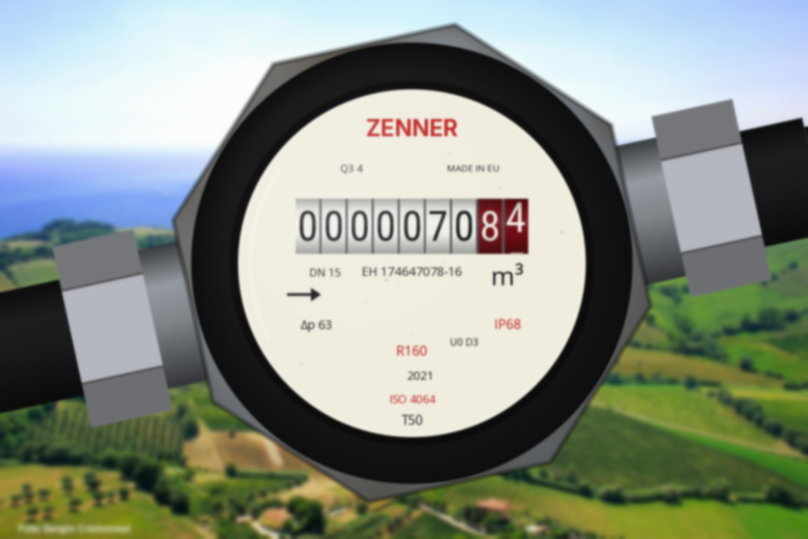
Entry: 70.84 m³
